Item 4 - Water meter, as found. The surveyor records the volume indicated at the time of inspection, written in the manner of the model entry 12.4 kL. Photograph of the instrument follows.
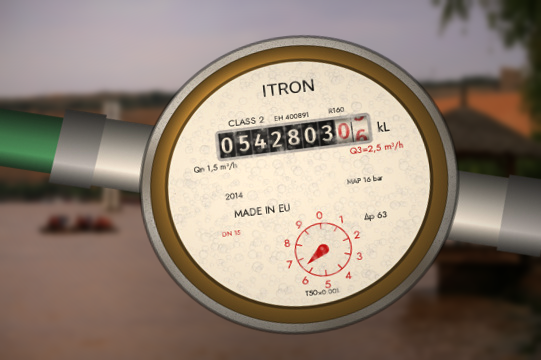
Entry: 542803.056 kL
